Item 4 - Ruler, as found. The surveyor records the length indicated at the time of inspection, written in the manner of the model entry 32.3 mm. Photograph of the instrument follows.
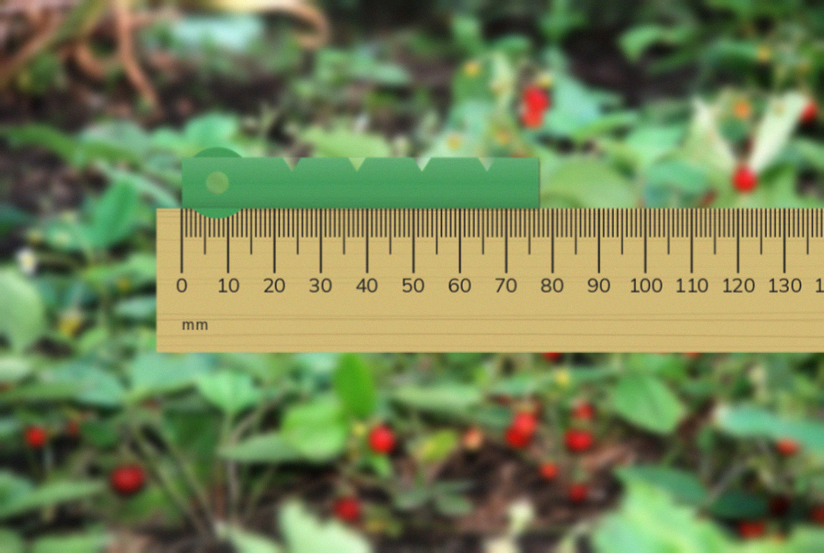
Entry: 77 mm
